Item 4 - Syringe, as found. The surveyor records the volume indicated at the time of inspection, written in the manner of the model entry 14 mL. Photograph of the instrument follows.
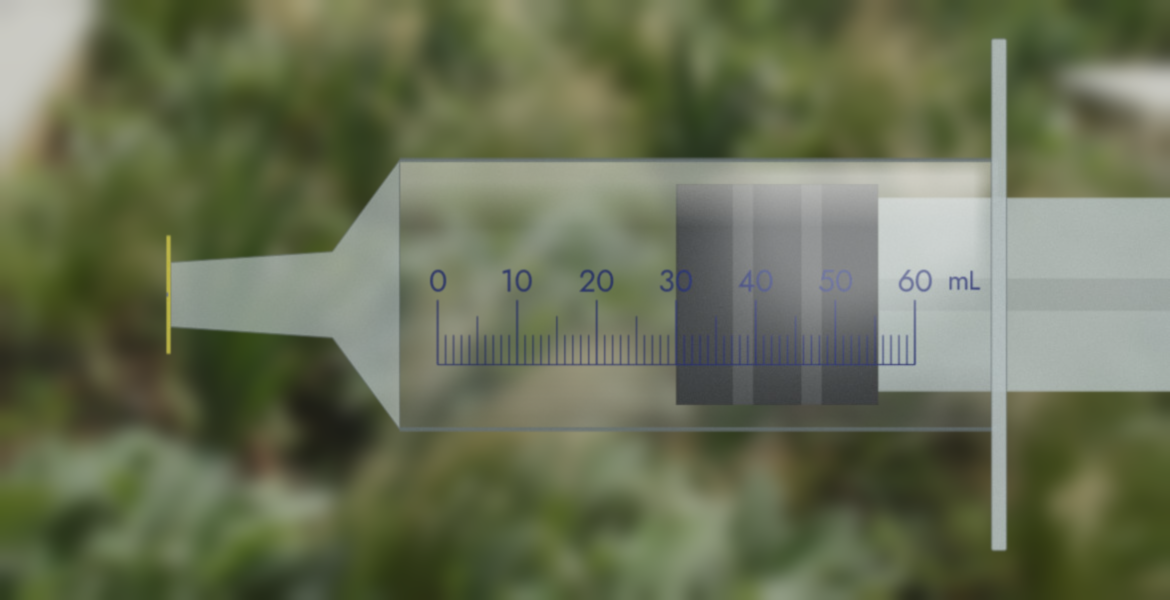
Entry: 30 mL
